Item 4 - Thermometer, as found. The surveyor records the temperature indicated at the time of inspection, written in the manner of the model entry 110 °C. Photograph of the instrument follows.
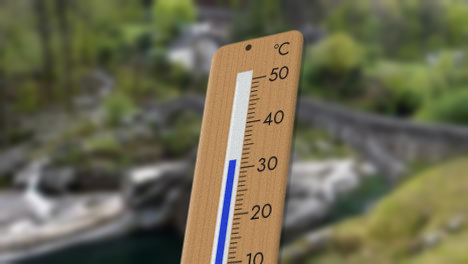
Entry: 32 °C
